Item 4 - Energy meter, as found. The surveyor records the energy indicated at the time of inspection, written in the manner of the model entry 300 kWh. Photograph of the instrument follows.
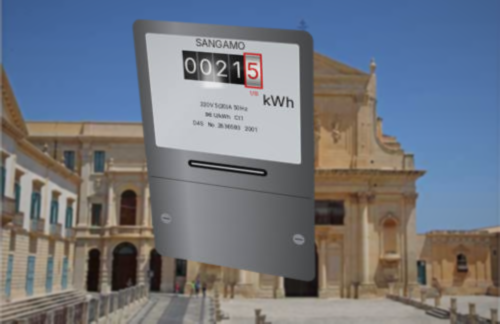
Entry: 21.5 kWh
